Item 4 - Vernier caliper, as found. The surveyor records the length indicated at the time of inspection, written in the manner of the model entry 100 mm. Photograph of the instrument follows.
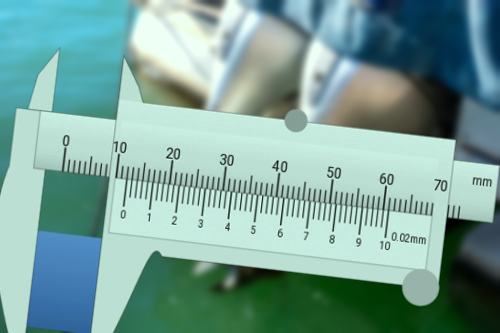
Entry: 12.0 mm
